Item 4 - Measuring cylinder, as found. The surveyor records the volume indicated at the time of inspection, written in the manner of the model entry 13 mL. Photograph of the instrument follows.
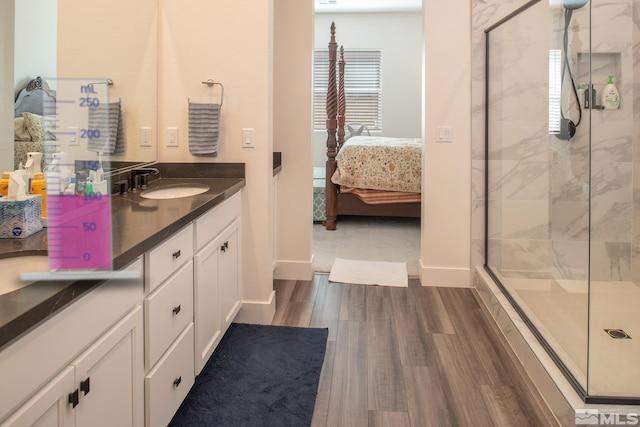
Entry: 100 mL
